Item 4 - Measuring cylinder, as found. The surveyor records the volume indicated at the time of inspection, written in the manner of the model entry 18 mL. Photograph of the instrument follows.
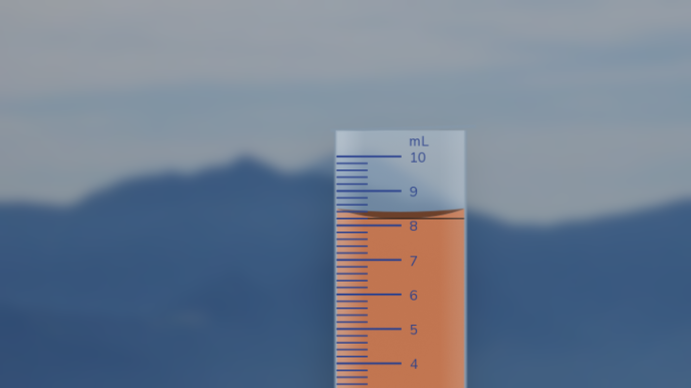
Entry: 8.2 mL
